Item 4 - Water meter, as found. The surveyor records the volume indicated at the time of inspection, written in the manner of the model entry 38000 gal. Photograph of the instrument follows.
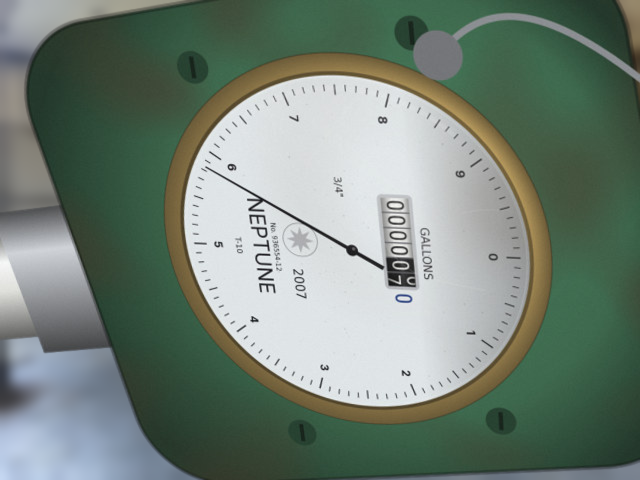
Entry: 65.8 gal
